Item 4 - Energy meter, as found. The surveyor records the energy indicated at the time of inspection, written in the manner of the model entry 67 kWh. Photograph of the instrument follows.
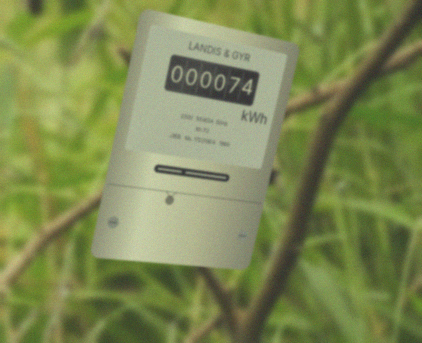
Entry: 74 kWh
